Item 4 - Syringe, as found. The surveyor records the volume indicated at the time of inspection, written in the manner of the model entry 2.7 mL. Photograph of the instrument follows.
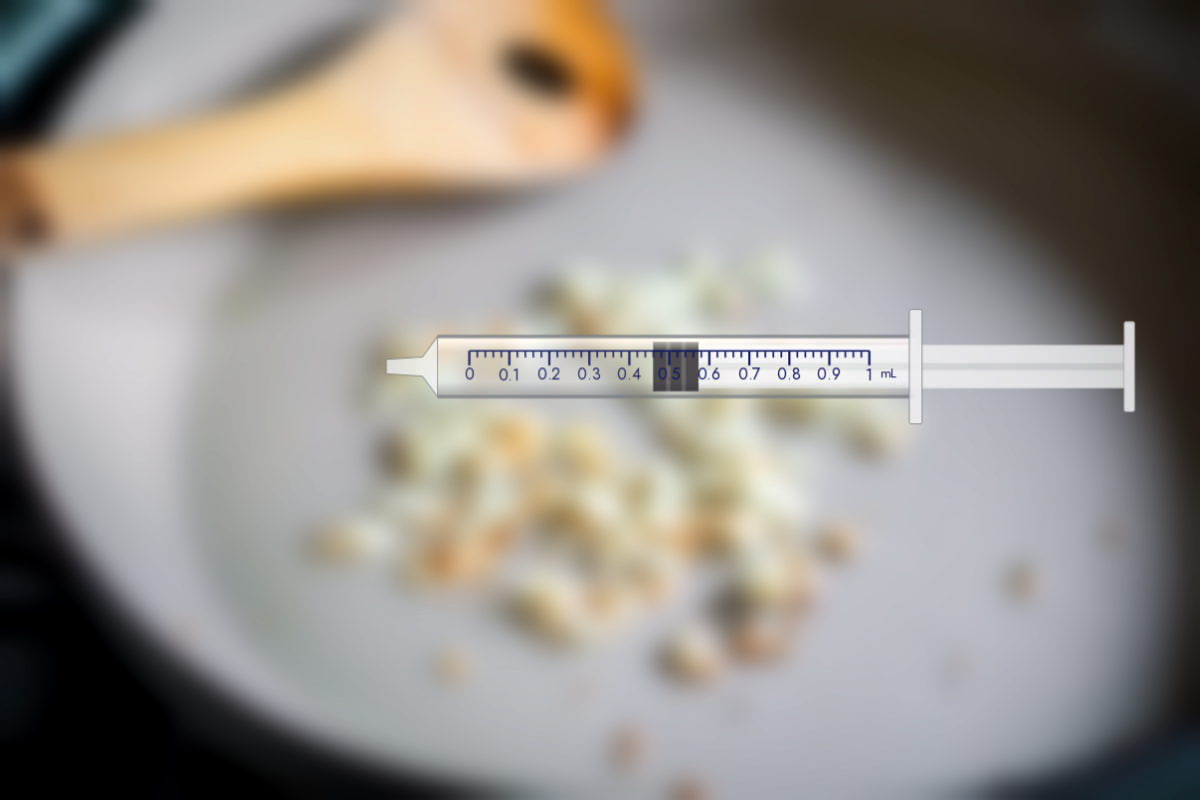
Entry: 0.46 mL
